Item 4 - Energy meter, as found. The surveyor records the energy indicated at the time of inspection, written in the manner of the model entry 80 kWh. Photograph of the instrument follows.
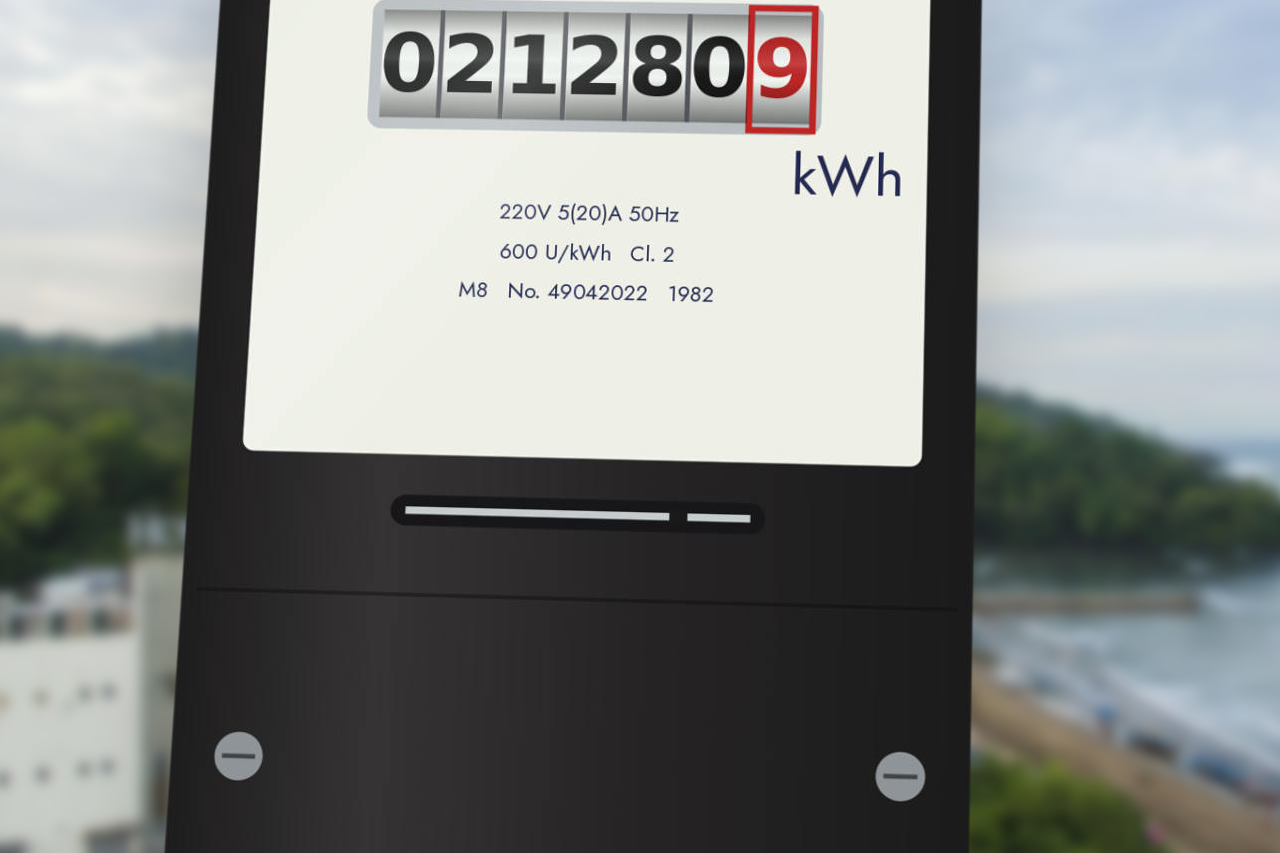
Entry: 21280.9 kWh
